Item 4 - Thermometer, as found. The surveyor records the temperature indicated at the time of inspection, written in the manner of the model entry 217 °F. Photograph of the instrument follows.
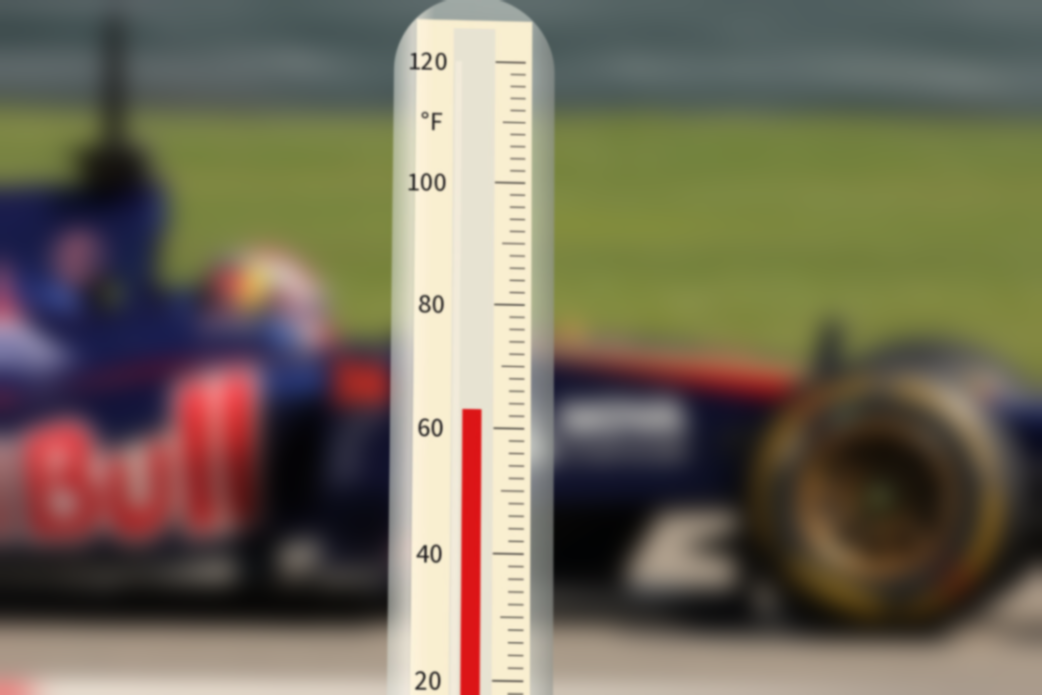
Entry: 63 °F
